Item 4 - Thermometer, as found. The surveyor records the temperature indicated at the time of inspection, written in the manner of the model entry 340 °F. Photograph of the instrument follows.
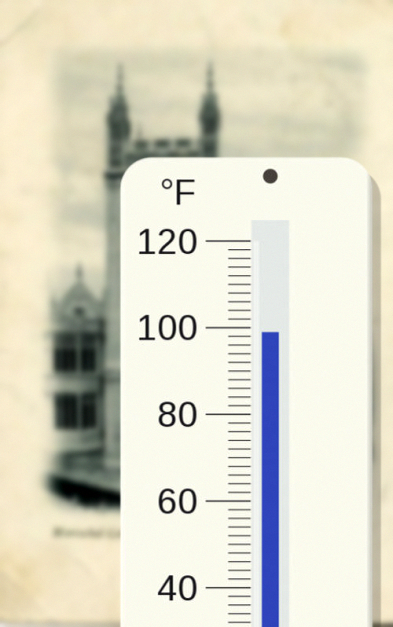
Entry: 99 °F
